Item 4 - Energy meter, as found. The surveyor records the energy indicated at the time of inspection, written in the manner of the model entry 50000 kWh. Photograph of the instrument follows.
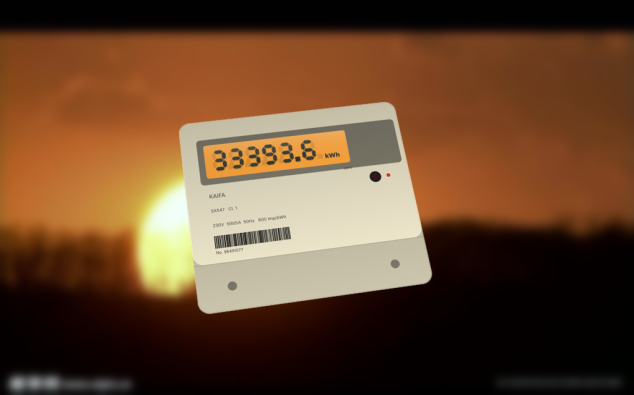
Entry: 33393.6 kWh
